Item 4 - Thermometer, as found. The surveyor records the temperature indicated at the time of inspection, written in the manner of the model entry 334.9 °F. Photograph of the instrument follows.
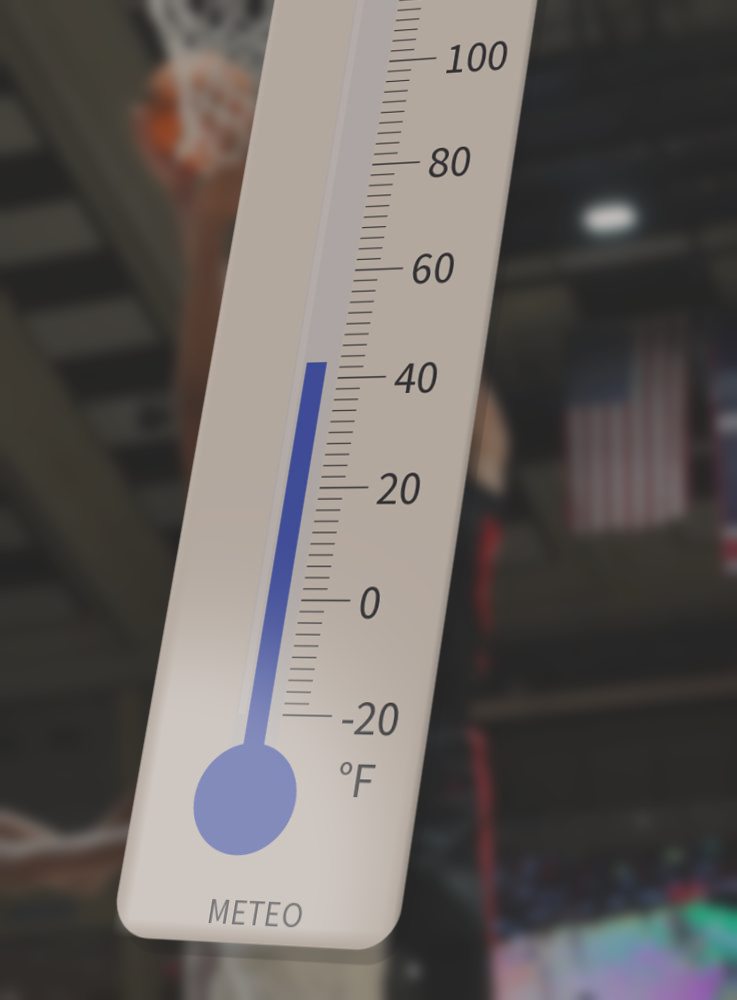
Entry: 43 °F
